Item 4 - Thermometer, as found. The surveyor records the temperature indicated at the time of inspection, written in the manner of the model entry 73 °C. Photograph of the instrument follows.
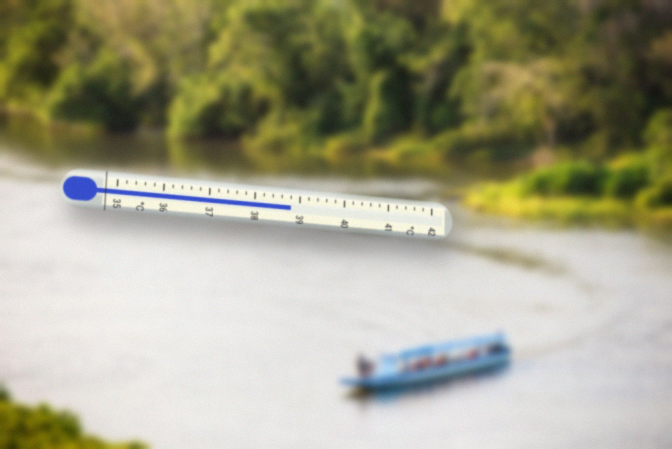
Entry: 38.8 °C
